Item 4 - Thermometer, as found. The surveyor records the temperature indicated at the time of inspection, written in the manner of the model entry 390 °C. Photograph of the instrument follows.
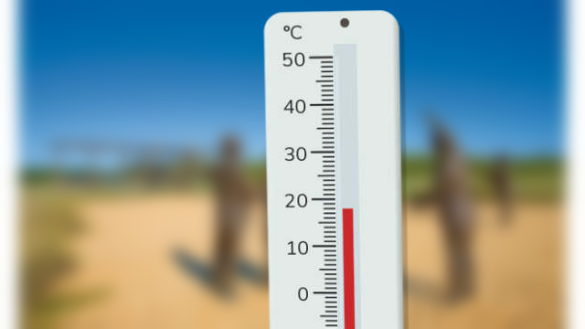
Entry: 18 °C
